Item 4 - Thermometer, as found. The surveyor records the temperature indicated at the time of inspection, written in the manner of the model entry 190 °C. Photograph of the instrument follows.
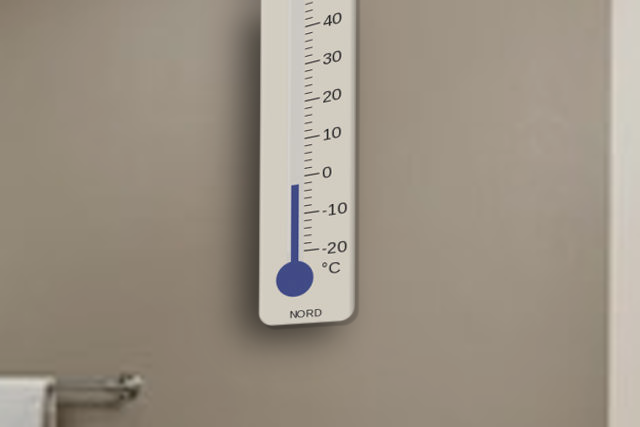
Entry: -2 °C
